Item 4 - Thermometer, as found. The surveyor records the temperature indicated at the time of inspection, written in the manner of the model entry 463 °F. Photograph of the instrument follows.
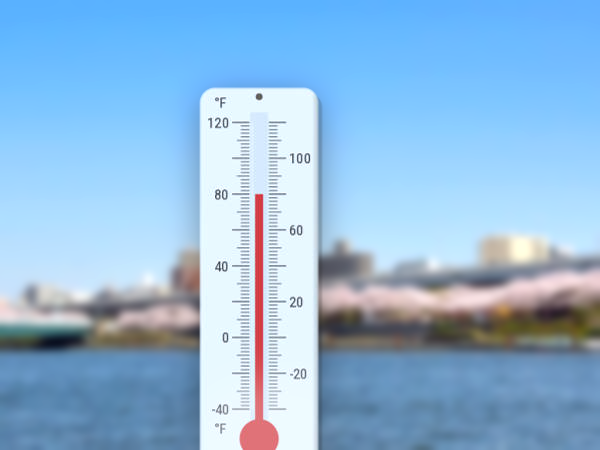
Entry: 80 °F
